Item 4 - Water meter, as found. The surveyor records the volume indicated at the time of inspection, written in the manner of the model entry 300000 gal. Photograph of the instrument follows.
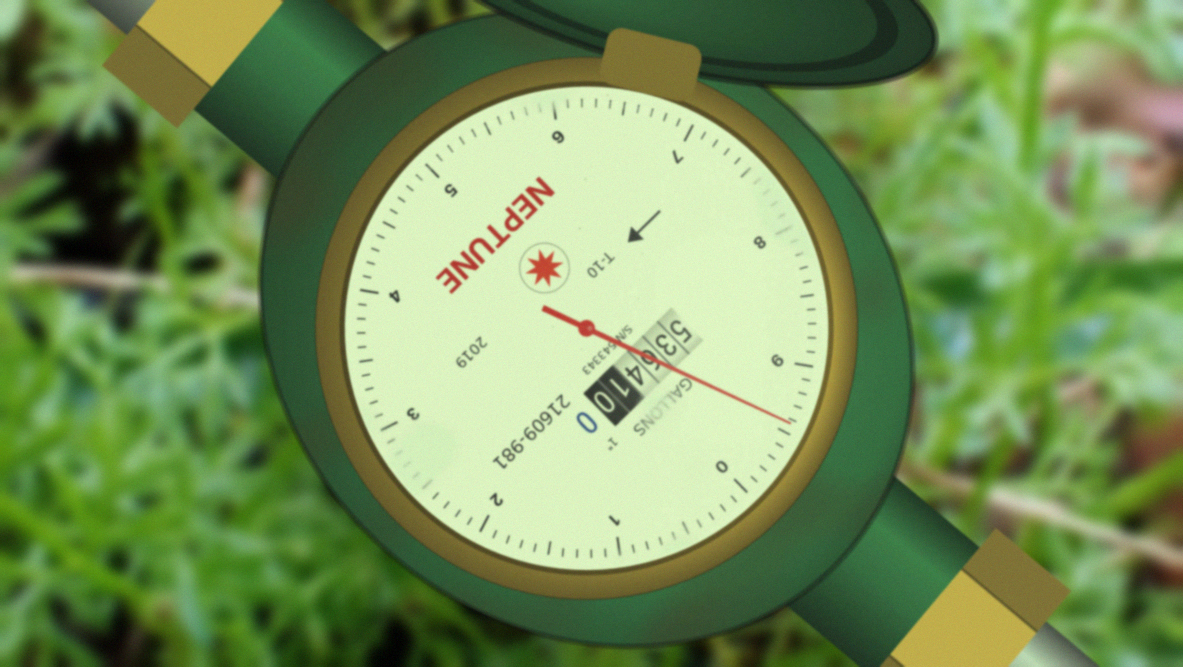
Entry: 5364099.4 gal
